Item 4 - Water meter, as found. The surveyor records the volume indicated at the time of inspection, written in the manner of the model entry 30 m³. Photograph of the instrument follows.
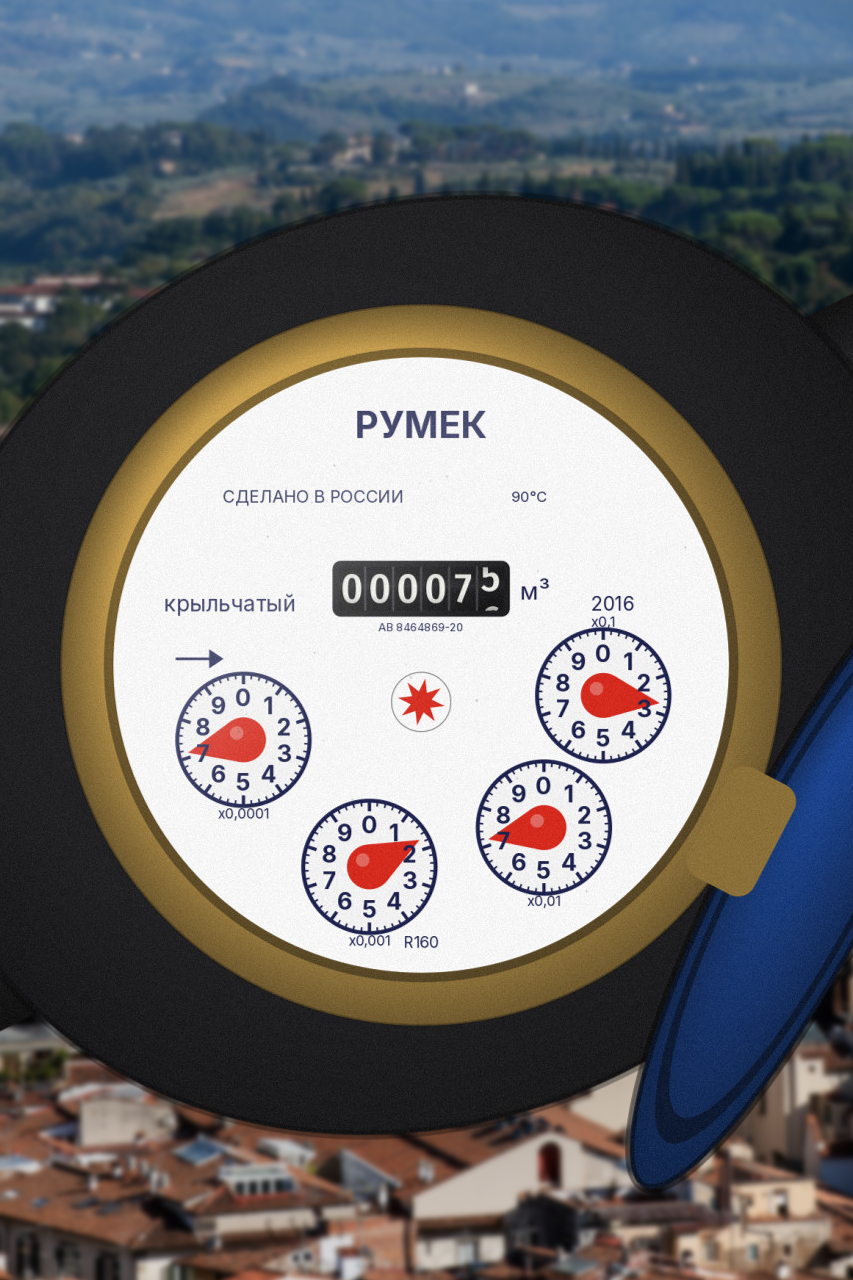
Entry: 75.2717 m³
